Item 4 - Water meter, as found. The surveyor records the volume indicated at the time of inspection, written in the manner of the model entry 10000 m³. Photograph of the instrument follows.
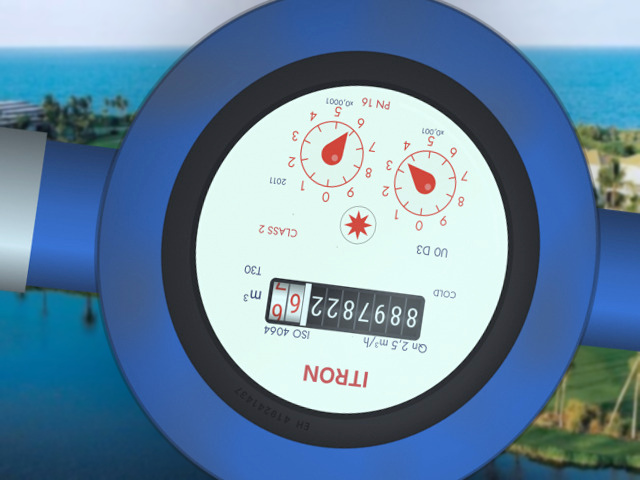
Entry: 8897822.6635 m³
